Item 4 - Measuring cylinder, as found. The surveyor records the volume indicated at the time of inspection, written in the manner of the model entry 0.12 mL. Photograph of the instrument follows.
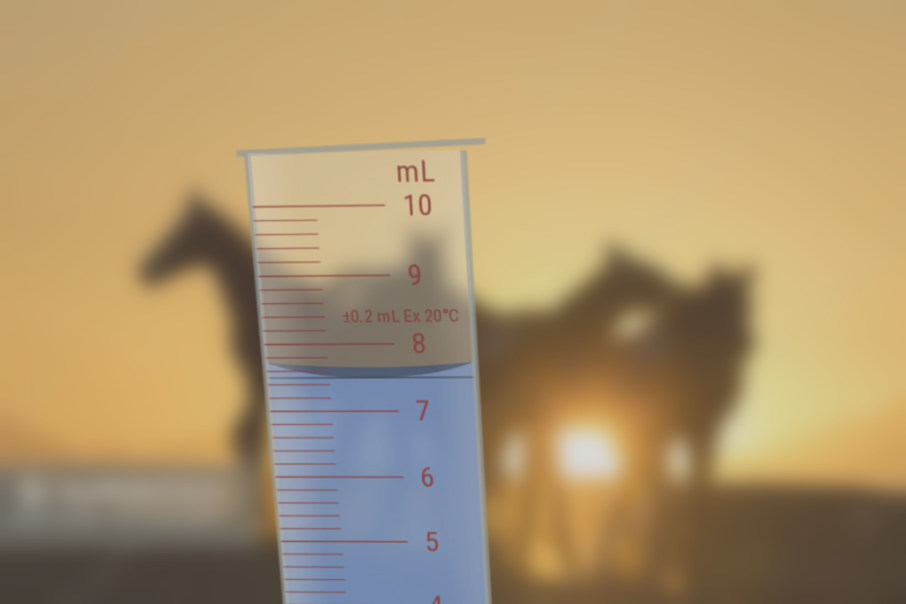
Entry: 7.5 mL
